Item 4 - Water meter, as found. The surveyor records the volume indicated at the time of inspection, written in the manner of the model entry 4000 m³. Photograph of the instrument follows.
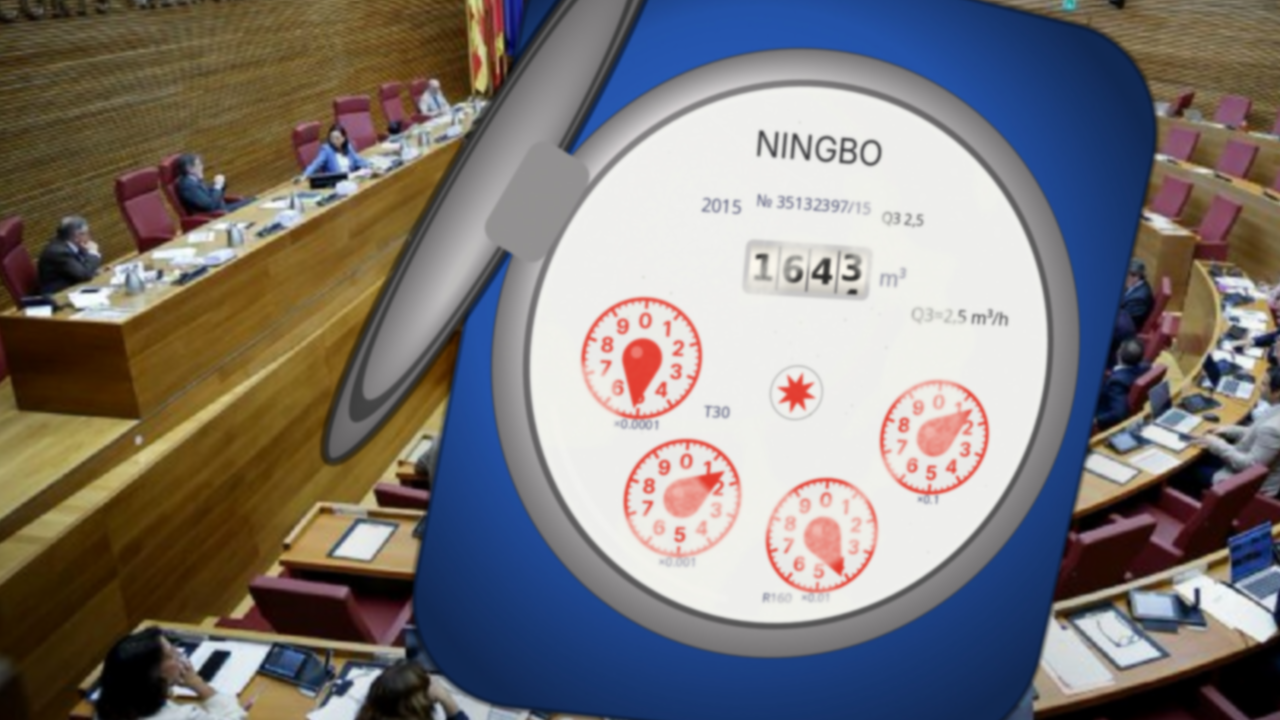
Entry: 1643.1415 m³
